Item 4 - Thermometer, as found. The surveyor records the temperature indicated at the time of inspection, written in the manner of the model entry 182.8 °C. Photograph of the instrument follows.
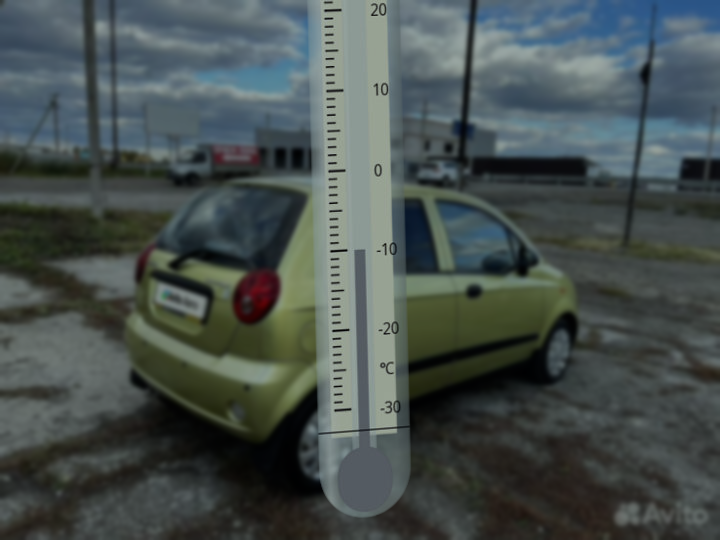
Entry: -10 °C
